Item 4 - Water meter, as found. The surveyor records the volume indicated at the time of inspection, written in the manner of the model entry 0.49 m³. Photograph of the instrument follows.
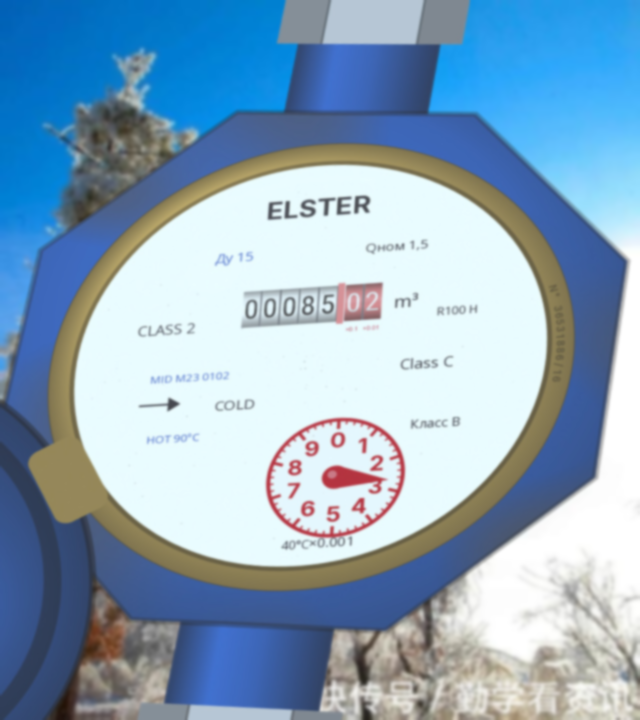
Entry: 85.022 m³
